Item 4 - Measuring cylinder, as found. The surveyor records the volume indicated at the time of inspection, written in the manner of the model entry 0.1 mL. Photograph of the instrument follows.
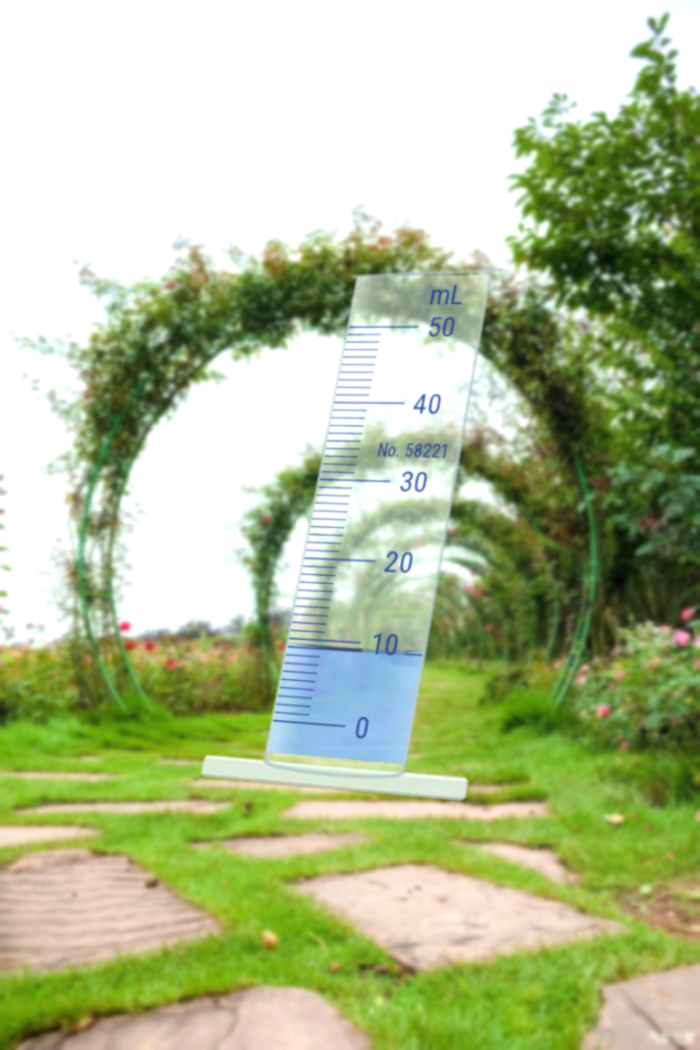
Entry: 9 mL
